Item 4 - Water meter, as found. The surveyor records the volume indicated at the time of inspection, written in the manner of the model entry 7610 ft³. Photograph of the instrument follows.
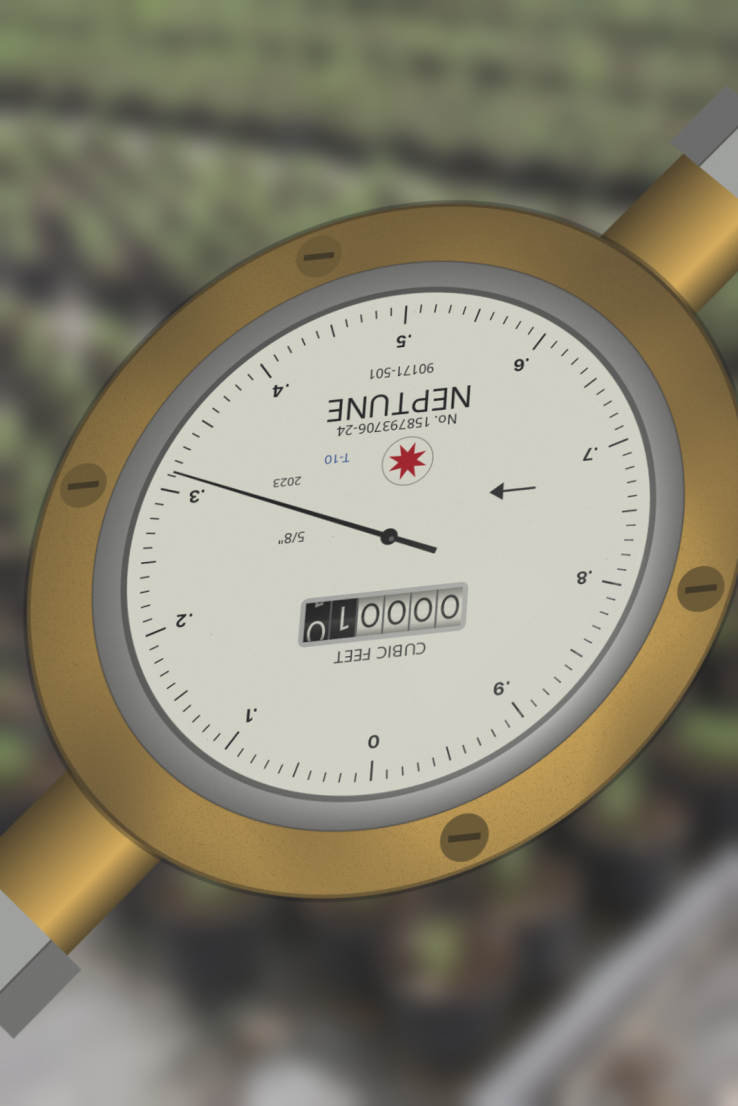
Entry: 10.31 ft³
